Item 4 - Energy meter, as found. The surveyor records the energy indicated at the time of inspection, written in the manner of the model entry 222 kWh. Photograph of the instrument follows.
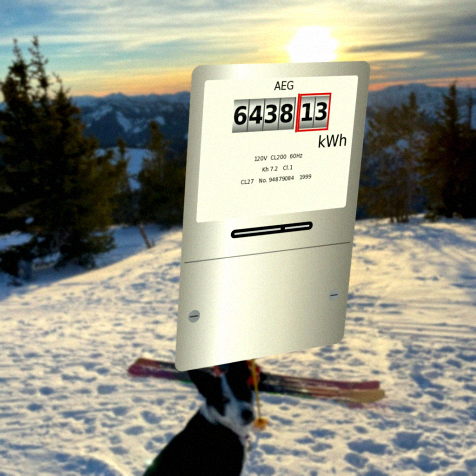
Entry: 6438.13 kWh
